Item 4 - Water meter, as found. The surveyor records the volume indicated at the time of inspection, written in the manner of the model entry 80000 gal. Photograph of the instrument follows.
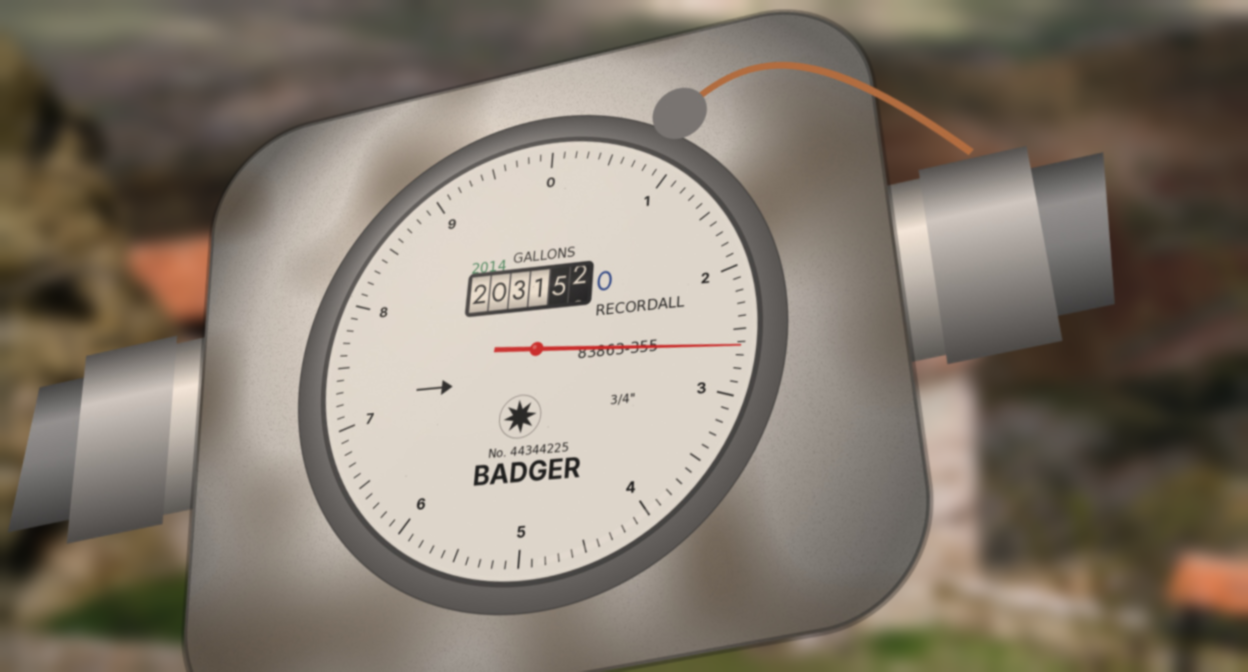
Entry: 2031522.6 gal
